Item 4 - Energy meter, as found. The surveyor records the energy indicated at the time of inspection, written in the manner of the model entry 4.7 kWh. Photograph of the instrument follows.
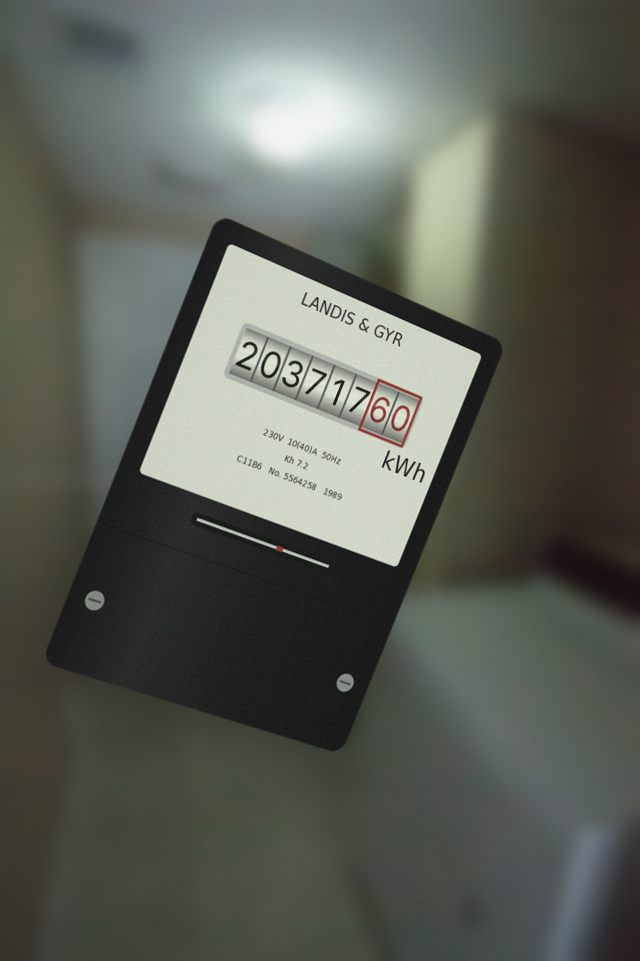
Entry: 203717.60 kWh
